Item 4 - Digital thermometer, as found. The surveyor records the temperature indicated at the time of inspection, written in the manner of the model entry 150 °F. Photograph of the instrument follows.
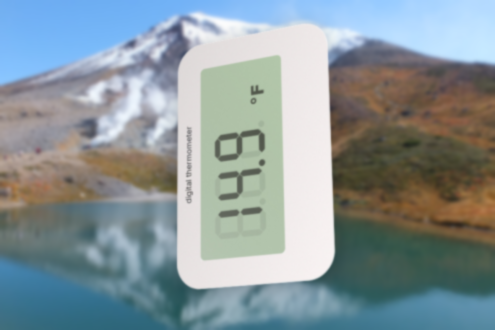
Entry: 14.9 °F
